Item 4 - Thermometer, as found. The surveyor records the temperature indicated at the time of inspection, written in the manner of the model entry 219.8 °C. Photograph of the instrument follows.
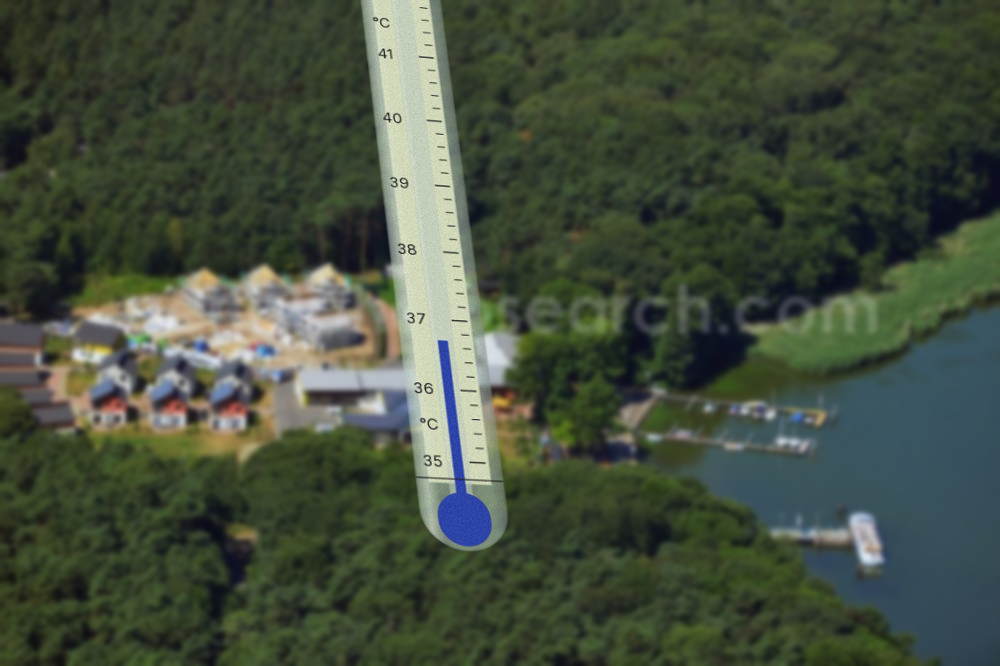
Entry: 36.7 °C
